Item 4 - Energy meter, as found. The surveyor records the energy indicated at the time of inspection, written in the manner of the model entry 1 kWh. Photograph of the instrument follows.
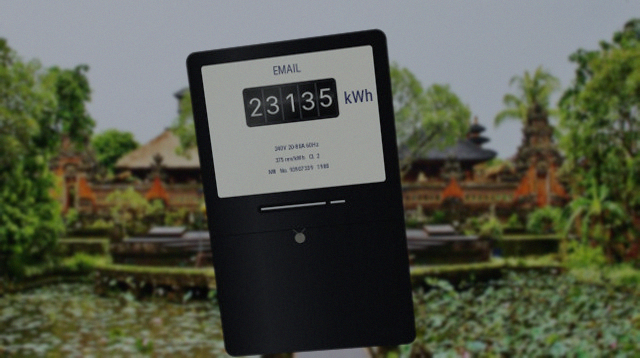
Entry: 23135 kWh
